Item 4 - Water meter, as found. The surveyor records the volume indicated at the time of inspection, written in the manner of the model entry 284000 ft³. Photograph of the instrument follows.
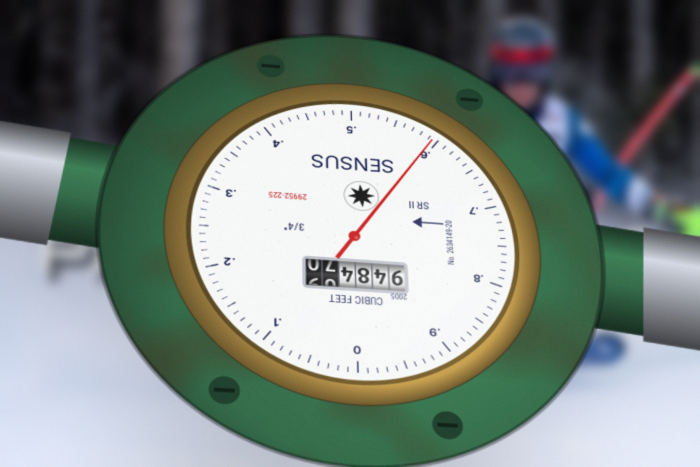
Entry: 948469.59 ft³
